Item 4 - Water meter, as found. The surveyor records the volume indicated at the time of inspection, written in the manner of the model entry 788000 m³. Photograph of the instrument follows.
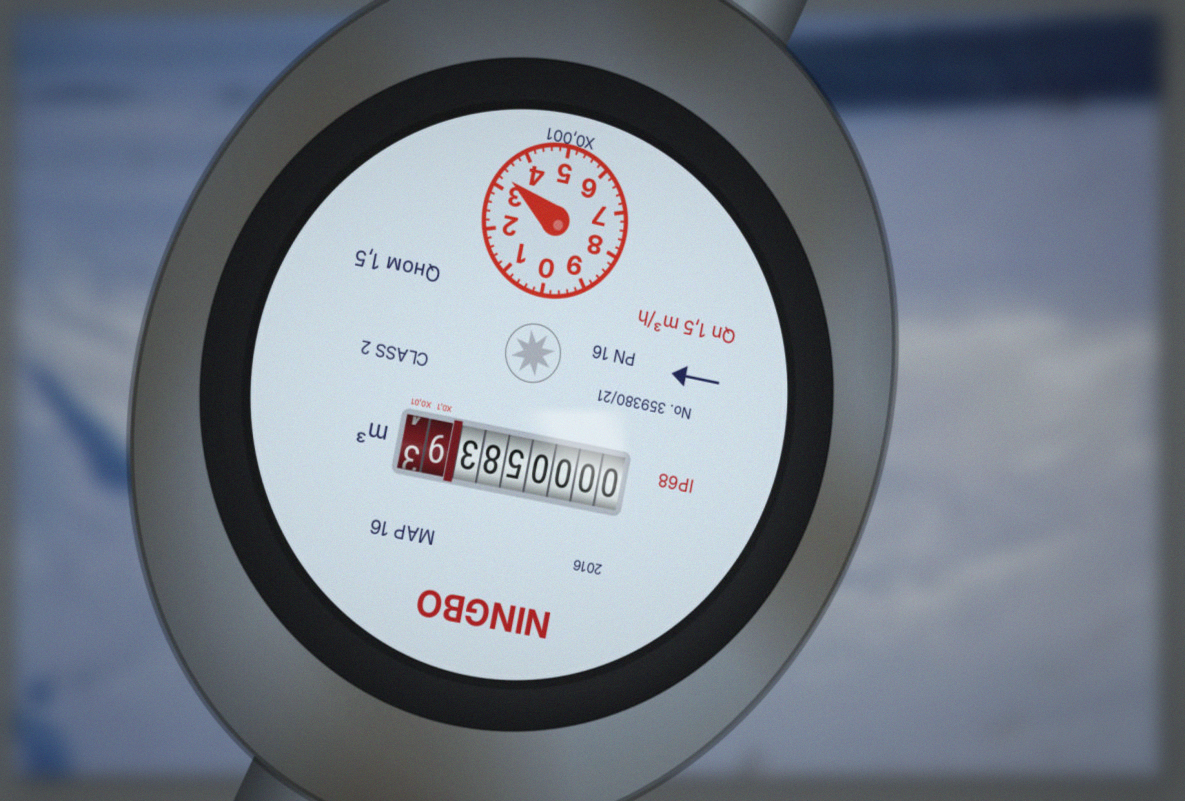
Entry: 583.933 m³
